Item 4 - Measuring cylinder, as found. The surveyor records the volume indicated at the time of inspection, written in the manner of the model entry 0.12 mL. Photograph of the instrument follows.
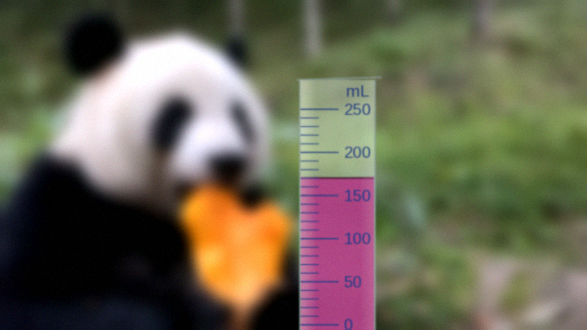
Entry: 170 mL
